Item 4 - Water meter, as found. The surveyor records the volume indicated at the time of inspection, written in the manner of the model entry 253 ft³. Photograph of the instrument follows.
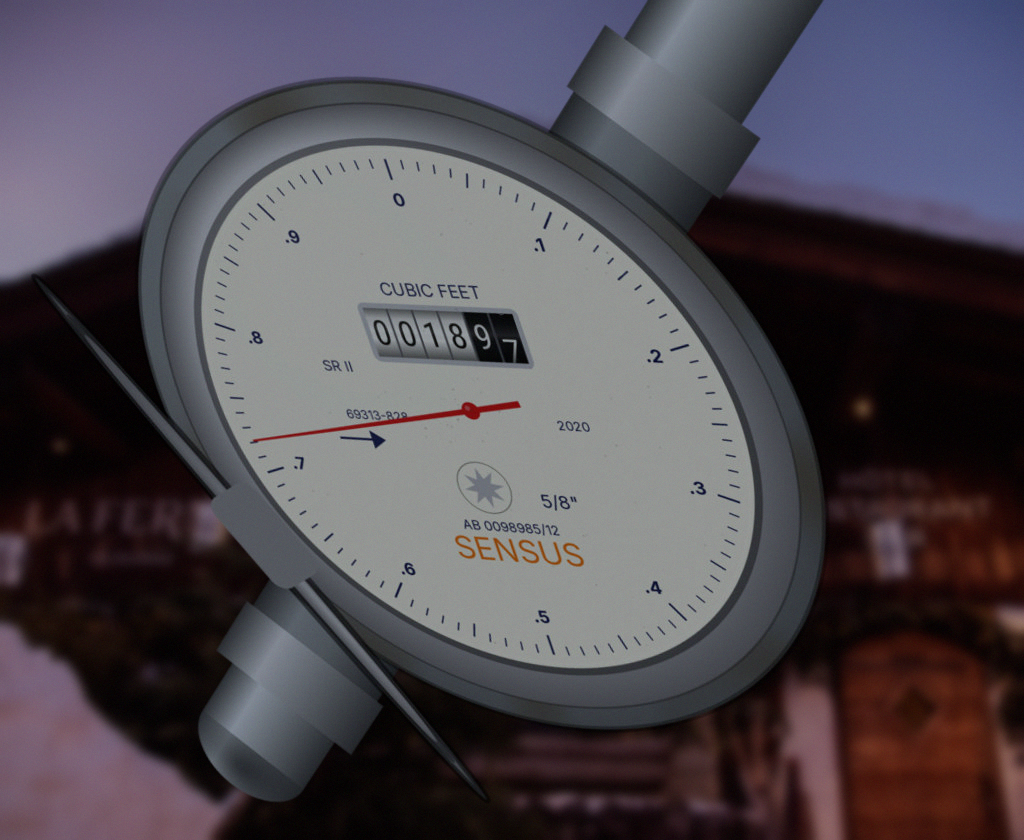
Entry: 1896.72 ft³
